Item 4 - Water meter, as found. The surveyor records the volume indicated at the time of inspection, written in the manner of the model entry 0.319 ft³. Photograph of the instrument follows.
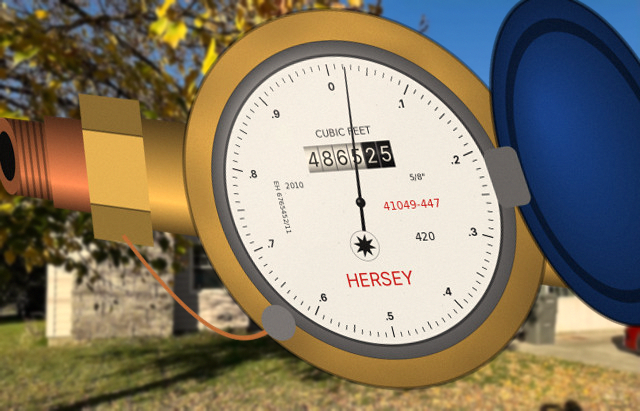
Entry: 486525.02 ft³
